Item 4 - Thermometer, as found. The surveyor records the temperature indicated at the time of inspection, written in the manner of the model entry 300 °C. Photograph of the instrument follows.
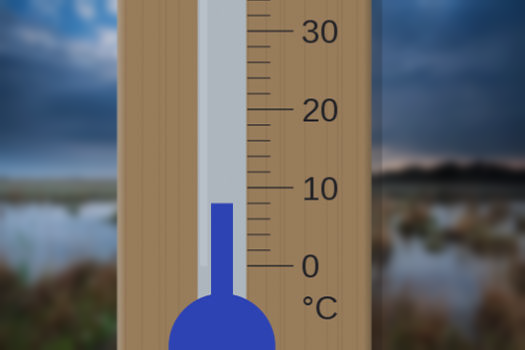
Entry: 8 °C
